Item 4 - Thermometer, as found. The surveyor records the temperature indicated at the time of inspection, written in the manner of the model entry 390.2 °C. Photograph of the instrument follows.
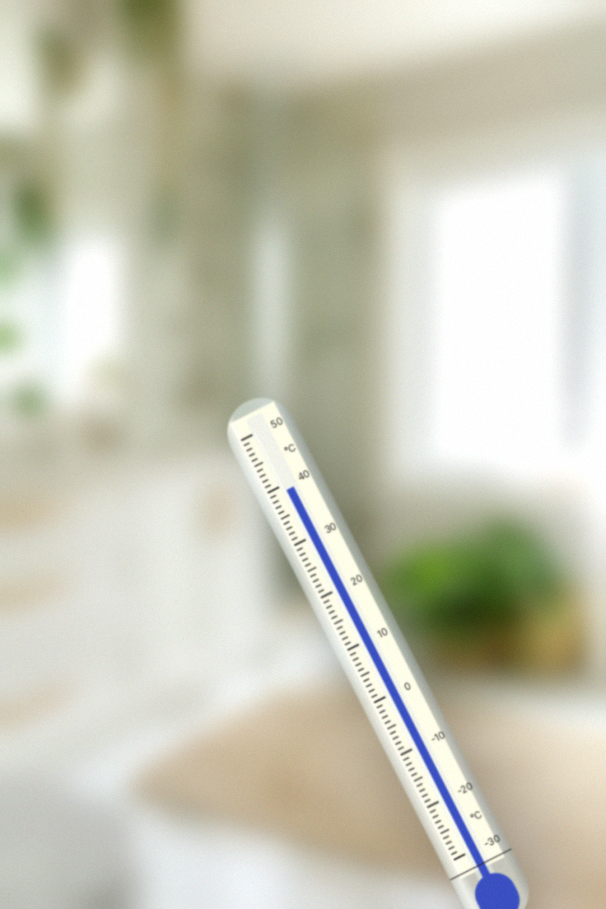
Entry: 39 °C
